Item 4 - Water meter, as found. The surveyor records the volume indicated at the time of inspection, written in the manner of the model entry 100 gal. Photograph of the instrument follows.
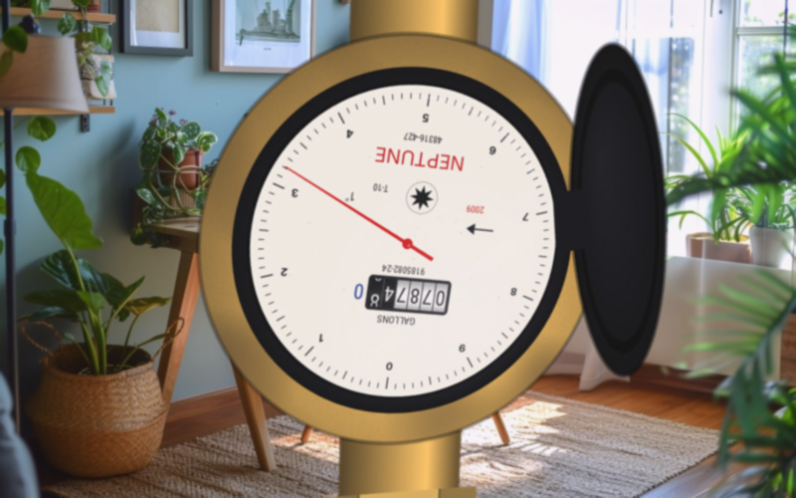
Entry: 787483.2 gal
